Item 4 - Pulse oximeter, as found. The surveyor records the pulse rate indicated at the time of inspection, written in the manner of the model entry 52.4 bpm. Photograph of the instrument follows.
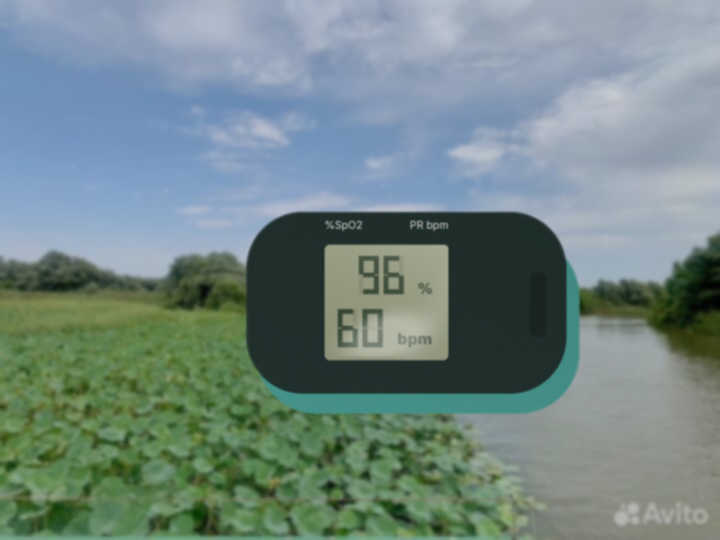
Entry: 60 bpm
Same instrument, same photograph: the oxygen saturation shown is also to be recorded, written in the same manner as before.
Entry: 96 %
